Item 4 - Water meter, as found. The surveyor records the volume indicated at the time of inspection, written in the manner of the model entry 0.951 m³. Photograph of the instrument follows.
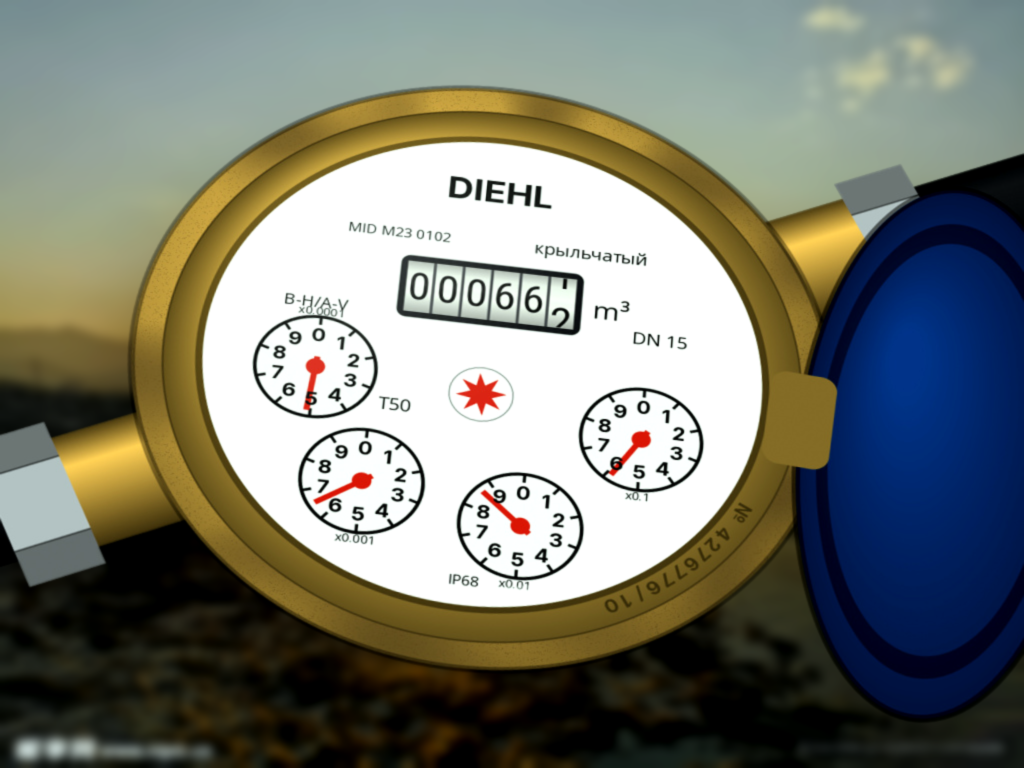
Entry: 661.5865 m³
